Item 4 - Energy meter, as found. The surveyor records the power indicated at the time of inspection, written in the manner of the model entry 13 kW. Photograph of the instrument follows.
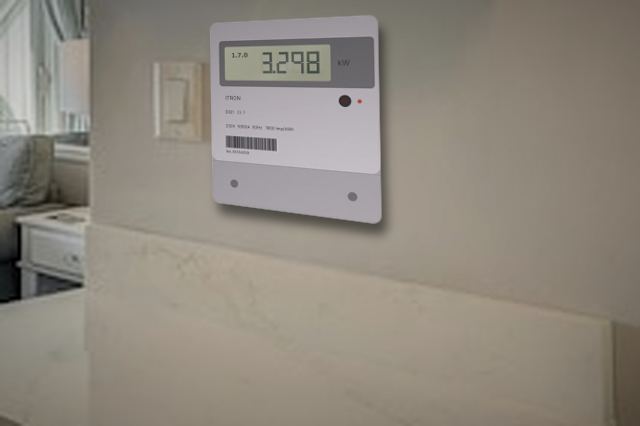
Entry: 3.298 kW
